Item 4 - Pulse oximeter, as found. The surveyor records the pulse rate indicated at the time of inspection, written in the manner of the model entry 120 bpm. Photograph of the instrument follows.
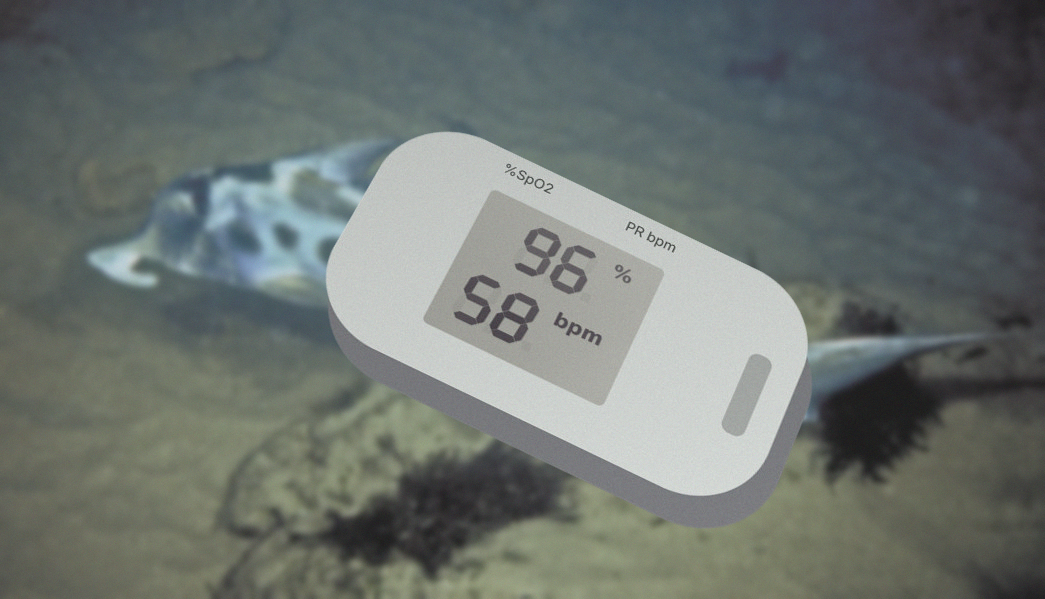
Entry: 58 bpm
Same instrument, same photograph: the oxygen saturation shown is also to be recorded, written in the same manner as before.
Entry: 96 %
